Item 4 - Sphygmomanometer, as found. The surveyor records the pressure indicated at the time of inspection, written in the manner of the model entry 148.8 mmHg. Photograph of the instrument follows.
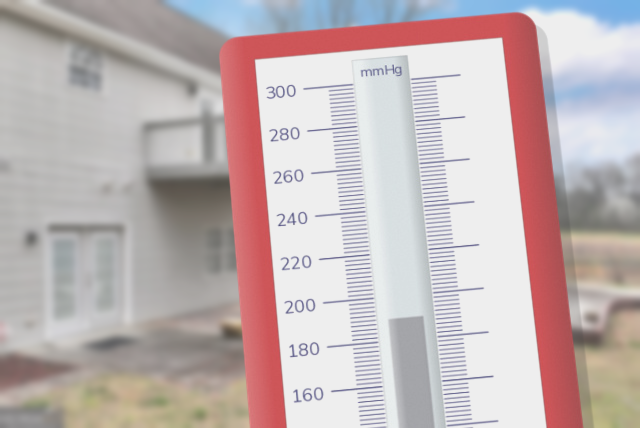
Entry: 190 mmHg
